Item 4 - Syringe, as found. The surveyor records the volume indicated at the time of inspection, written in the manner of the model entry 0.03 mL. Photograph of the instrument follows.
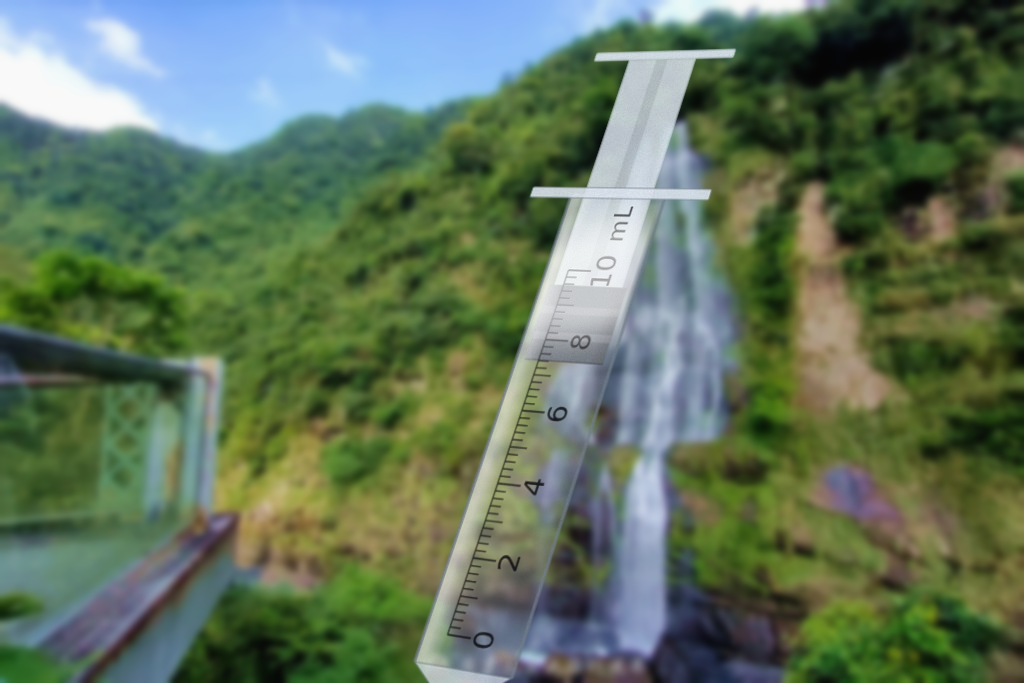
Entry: 7.4 mL
